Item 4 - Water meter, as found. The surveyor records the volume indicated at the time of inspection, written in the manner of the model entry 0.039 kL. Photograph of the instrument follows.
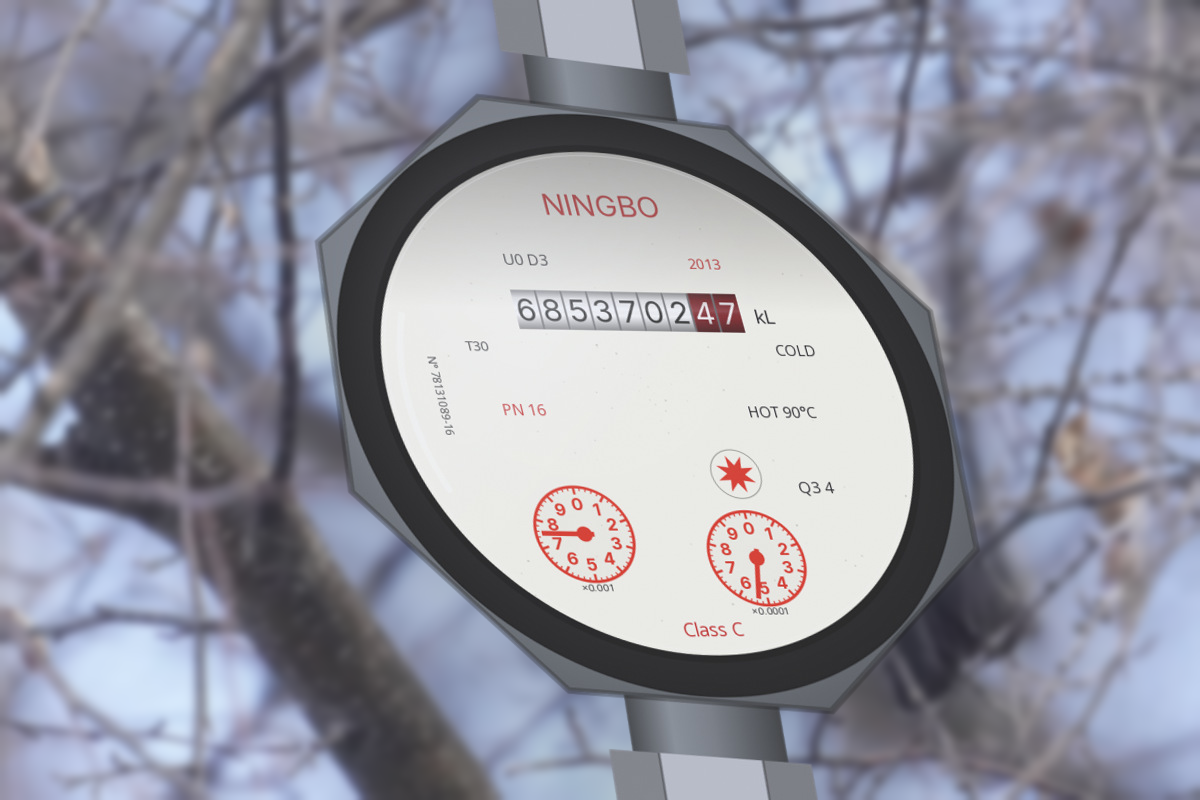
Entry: 6853702.4775 kL
